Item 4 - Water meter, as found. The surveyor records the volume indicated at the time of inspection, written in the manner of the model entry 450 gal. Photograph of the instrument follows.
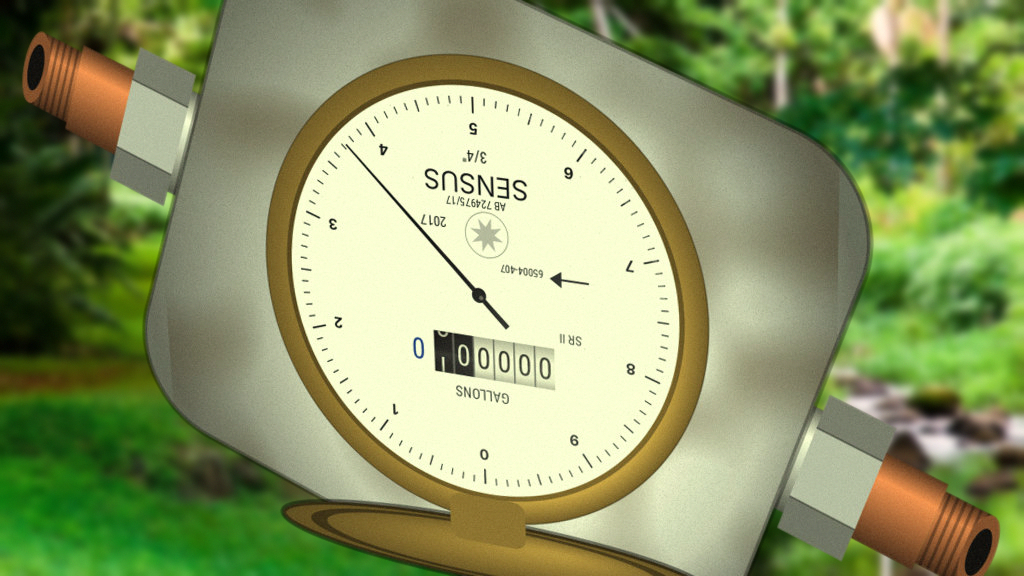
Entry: 13.7 gal
